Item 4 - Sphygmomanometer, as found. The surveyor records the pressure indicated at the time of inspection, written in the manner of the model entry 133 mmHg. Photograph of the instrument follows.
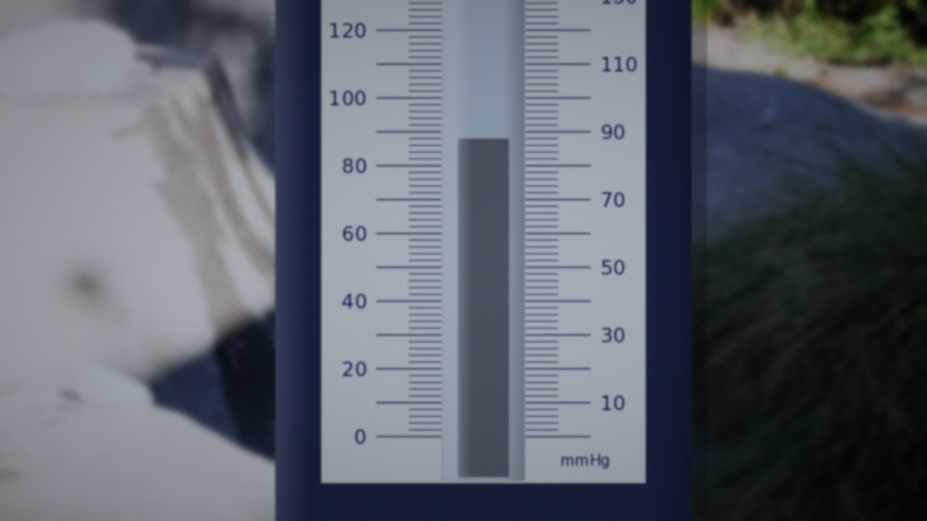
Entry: 88 mmHg
